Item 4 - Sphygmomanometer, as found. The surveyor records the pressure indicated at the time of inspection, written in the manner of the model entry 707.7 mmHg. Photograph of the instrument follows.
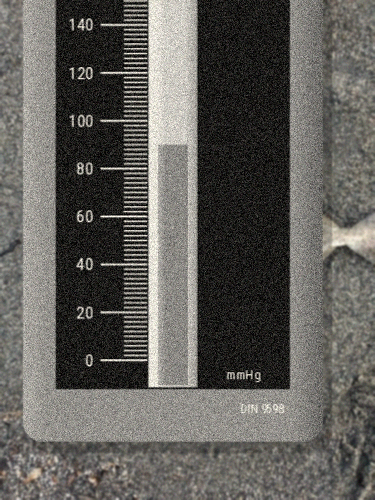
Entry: 90 mmHg
